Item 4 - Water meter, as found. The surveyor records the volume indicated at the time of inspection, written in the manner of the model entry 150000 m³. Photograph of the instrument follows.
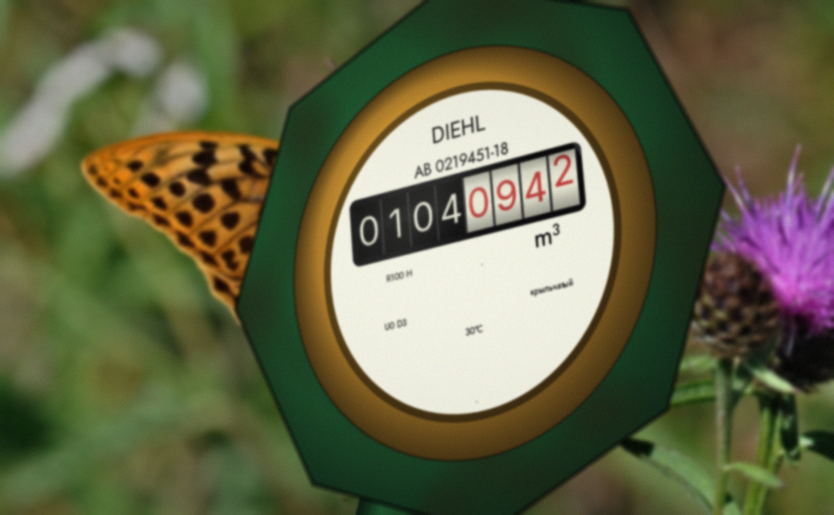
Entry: 104.0942 m³
